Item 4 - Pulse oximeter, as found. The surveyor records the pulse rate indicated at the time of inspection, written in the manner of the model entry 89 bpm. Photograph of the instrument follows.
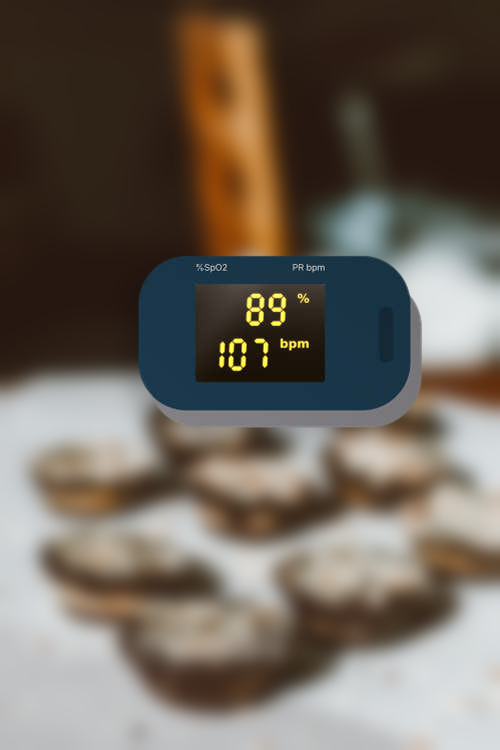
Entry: 107 bpm
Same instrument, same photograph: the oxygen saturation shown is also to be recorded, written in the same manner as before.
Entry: 89 %
